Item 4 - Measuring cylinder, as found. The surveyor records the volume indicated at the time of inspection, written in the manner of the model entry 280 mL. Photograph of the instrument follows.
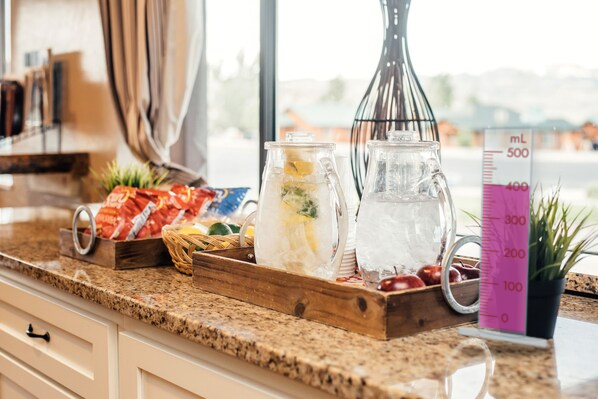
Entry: 400 mL
